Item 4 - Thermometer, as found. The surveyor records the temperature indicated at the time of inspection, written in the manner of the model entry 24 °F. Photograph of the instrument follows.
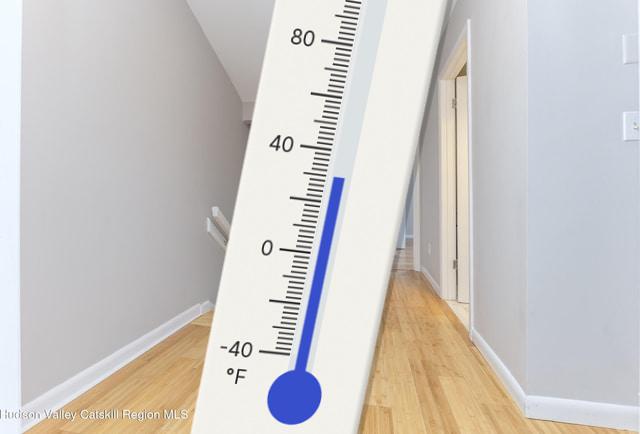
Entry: 30 °F
